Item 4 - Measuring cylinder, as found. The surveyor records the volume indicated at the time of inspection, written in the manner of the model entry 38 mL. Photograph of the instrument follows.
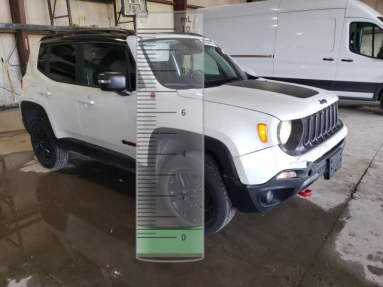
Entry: 0.4 mL
